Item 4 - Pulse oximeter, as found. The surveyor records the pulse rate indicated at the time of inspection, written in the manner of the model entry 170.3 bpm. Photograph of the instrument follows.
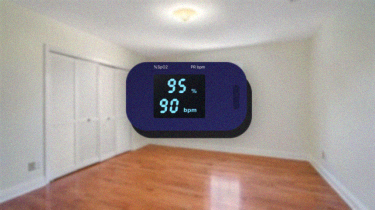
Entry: 90 bpm
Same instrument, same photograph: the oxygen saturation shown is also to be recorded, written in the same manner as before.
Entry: 95 %
